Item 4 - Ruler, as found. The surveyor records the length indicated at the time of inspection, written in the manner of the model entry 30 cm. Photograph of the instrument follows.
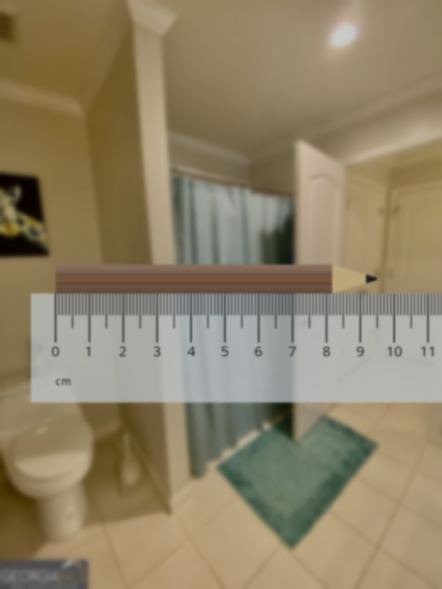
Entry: 9.5 cm
